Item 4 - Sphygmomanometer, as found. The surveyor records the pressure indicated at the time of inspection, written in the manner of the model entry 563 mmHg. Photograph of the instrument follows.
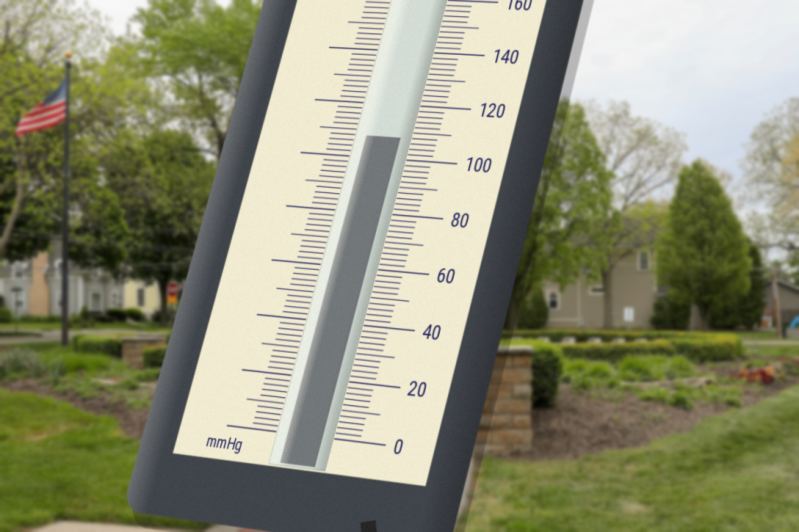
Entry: 108 mmHg
